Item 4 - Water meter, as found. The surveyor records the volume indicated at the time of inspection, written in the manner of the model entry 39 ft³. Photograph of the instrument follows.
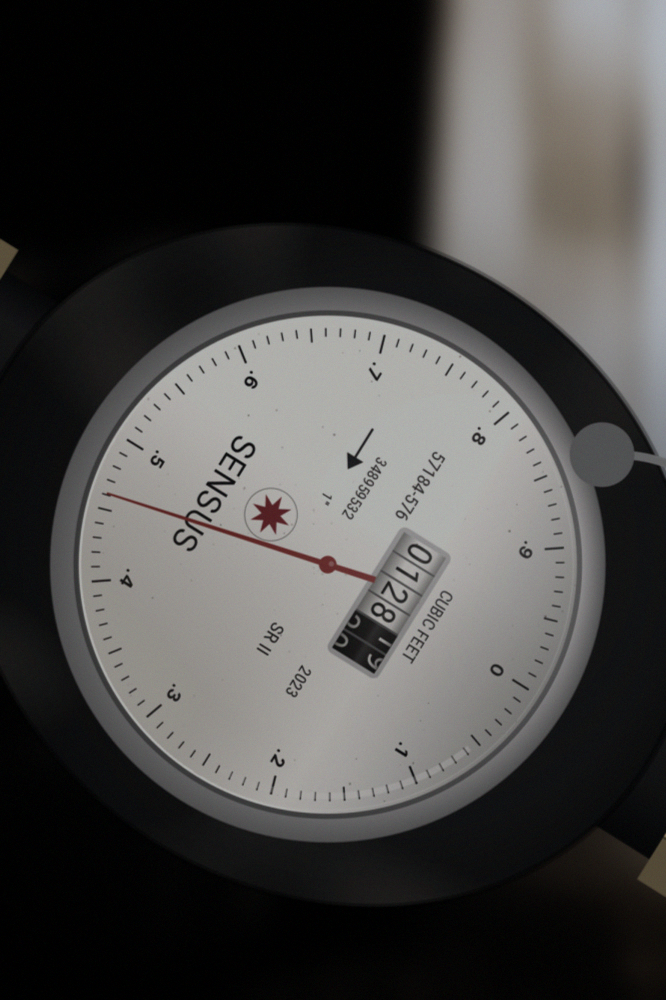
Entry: 12819.46 ft³
